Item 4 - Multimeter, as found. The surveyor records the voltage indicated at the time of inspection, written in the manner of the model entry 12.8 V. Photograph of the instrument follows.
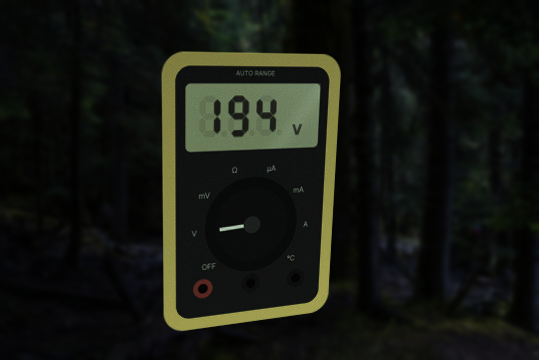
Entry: 194 V
